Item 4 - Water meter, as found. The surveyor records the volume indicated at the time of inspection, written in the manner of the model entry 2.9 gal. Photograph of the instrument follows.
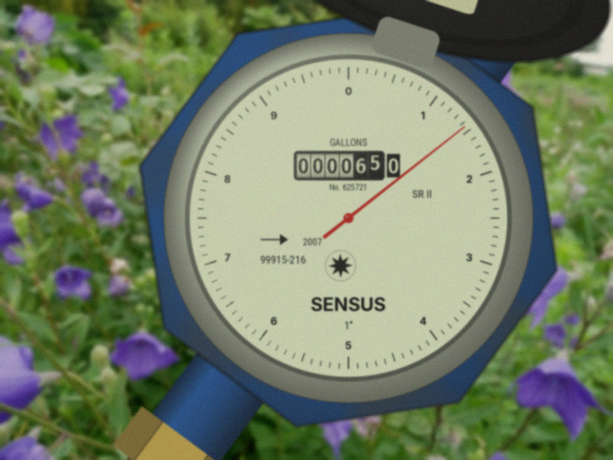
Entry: 651.4 gal
